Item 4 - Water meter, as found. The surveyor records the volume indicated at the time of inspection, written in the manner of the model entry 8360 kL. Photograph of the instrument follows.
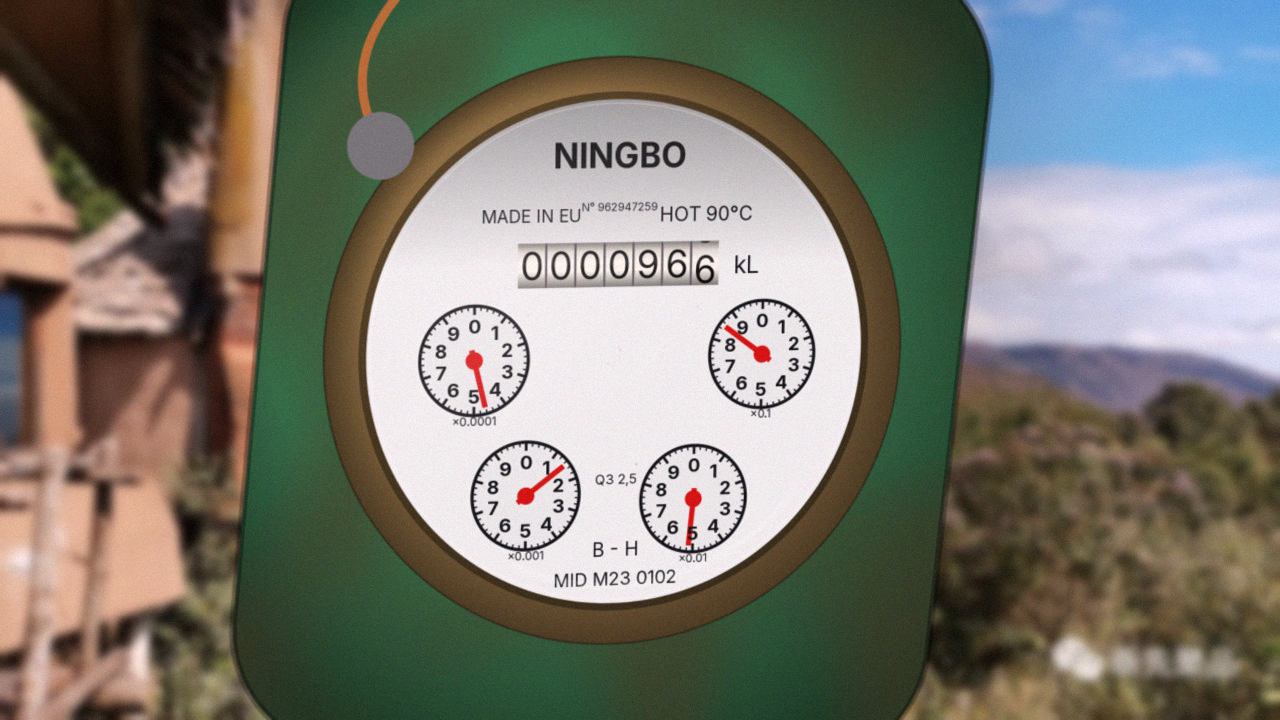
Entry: 965.8514 kL
